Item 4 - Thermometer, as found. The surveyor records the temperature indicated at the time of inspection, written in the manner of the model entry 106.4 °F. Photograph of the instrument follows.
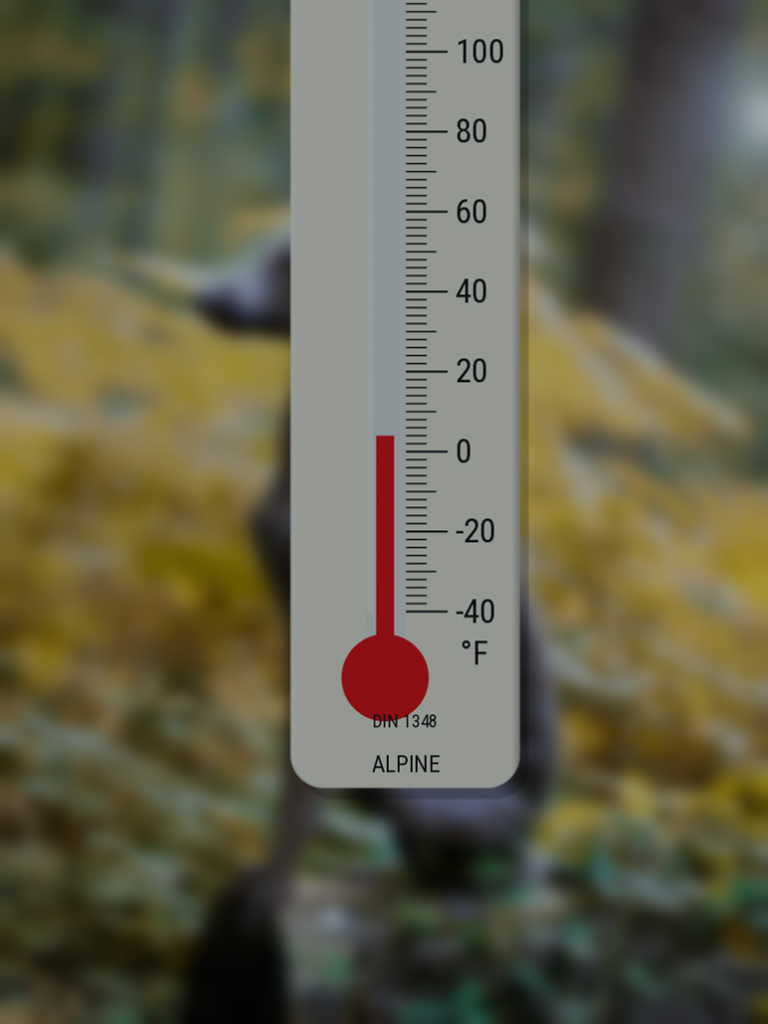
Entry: 4 °F
